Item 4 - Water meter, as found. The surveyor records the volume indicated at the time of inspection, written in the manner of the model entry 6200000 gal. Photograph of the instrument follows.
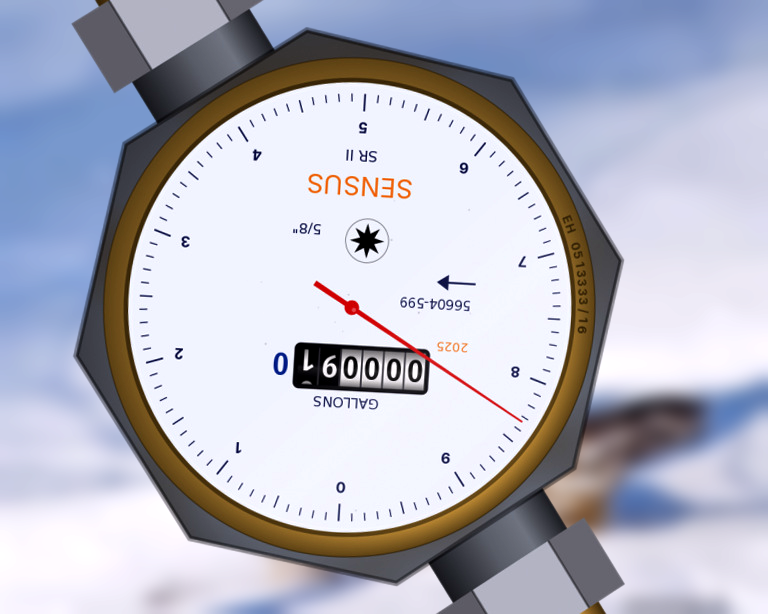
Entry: 908.3 gal
